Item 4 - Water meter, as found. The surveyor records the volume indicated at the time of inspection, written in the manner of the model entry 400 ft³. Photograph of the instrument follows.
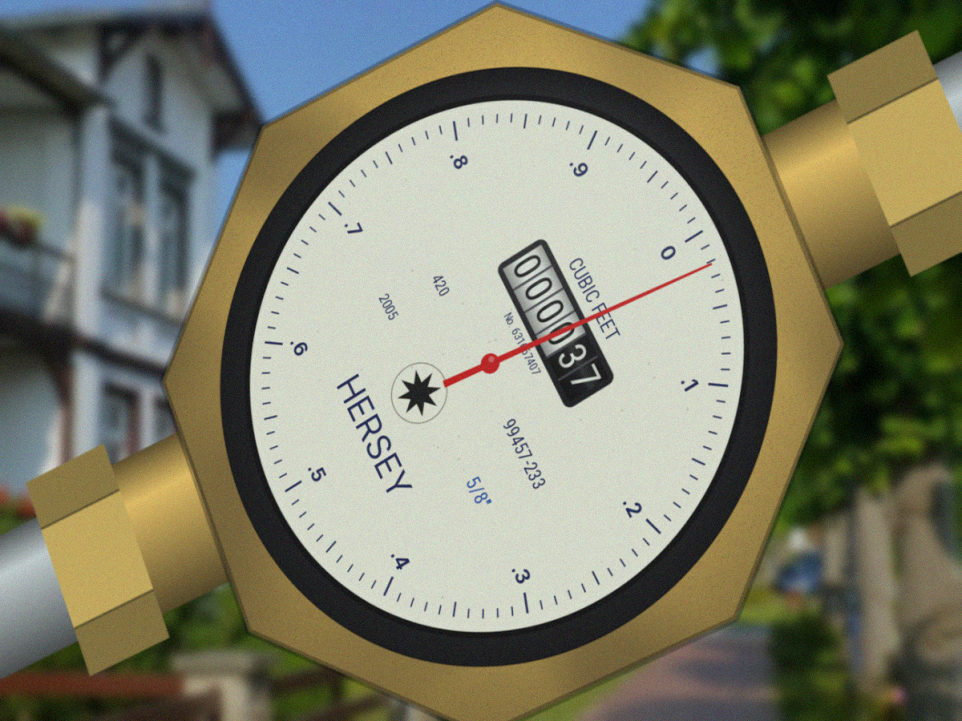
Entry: 37.02 ft³
